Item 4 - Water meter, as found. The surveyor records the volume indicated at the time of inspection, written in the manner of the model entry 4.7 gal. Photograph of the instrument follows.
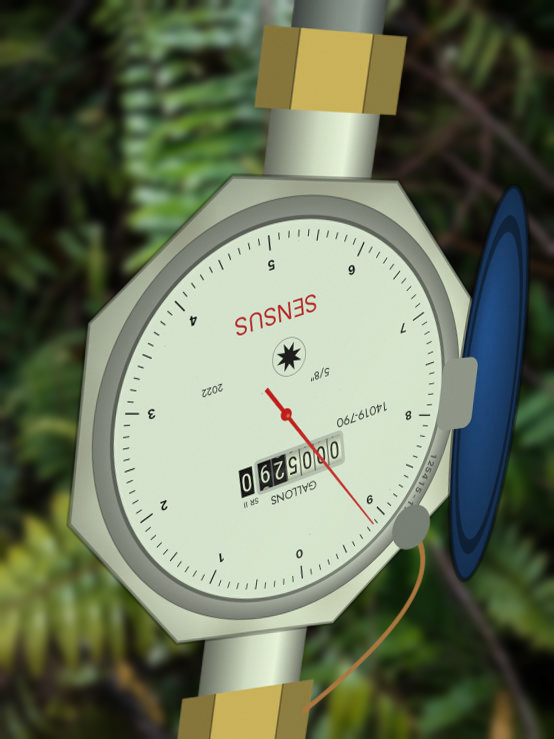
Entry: 5289.1 gal
